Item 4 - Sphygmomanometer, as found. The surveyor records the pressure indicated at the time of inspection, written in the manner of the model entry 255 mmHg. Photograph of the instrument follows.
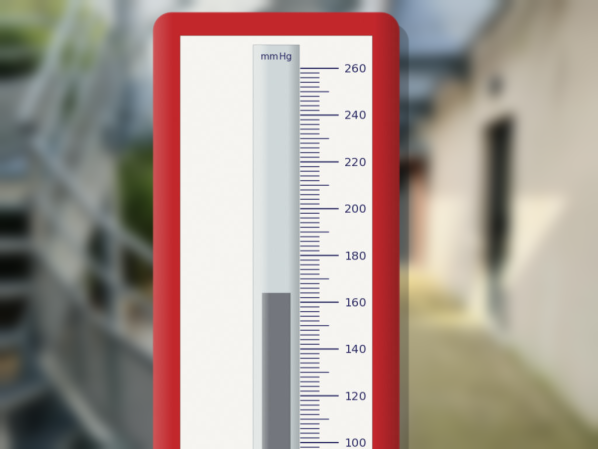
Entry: 164 mmHg
